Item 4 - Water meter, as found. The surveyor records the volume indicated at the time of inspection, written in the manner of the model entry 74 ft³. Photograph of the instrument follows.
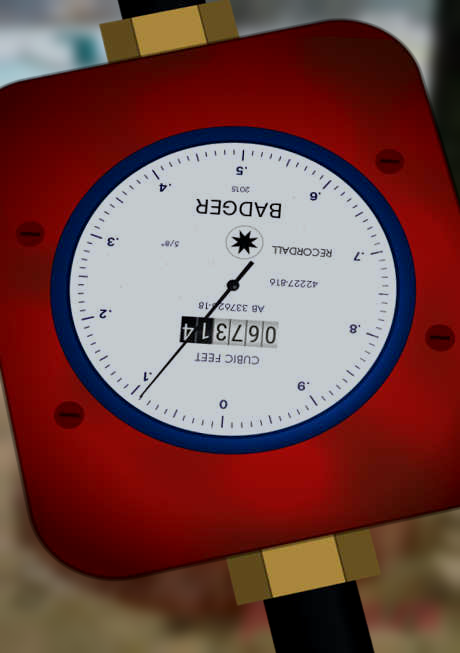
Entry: 67314.09 ft³
